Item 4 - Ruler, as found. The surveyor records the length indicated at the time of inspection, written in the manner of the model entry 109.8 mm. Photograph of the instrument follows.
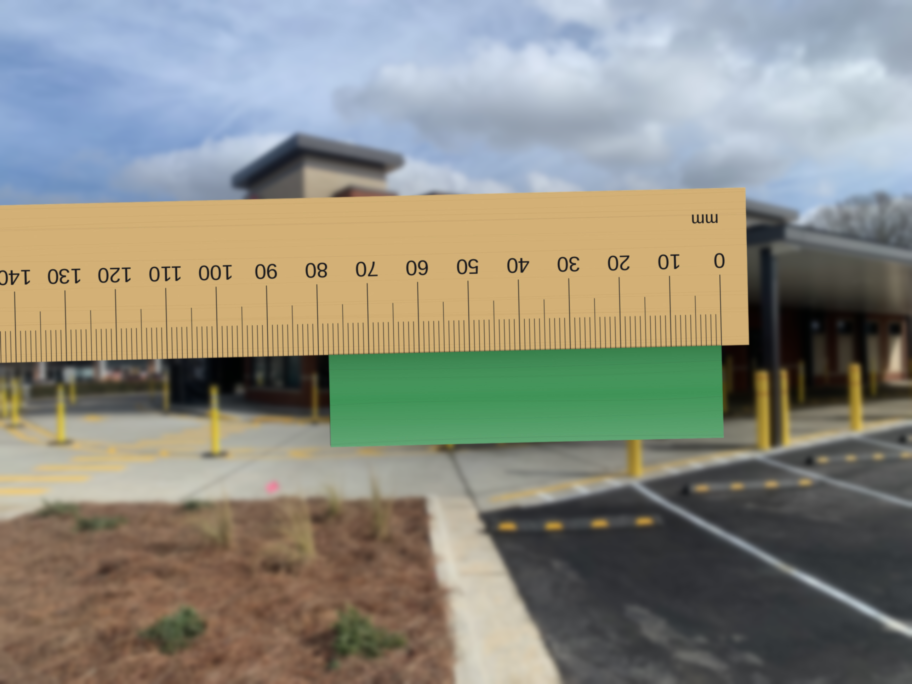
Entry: 78 mm
